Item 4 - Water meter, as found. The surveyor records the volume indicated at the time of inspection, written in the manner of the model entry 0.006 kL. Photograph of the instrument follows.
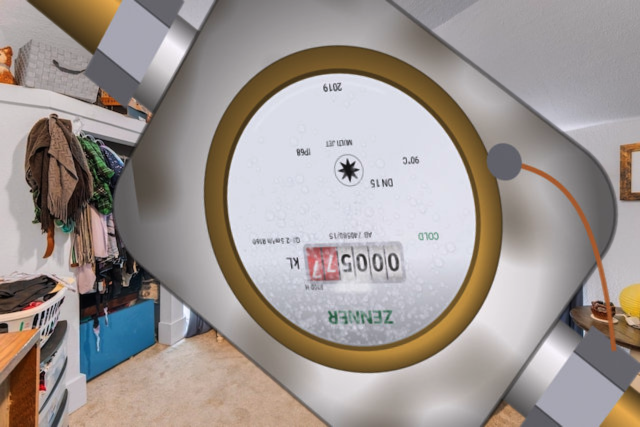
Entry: 5.77 kL
